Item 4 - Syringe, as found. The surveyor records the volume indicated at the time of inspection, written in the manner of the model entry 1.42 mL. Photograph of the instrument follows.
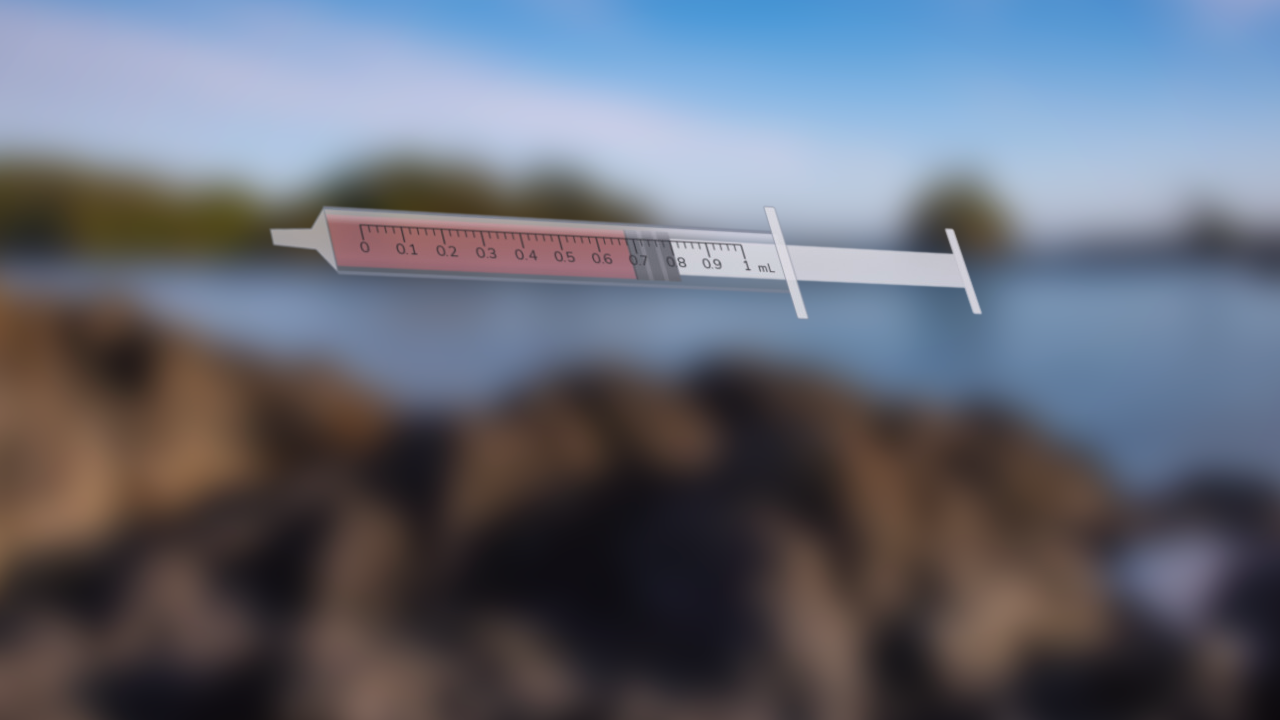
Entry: 0.68 mL
